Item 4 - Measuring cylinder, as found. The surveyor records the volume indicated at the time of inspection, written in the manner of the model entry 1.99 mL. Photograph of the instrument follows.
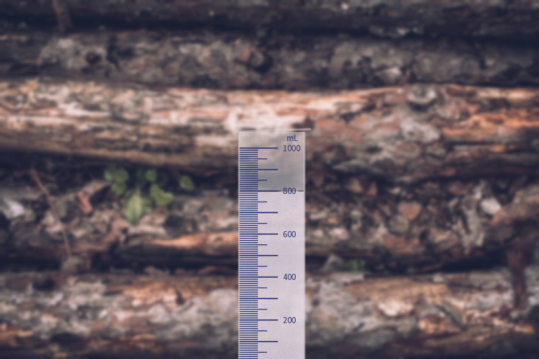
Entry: 800 mL
